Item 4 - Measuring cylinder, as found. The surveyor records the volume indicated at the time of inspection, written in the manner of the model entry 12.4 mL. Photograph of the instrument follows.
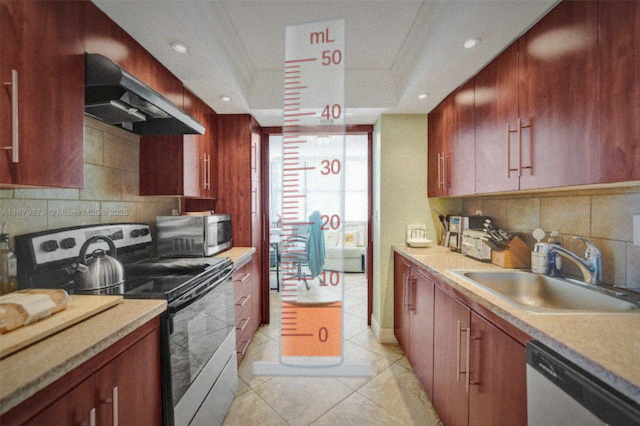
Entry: 5 mL
